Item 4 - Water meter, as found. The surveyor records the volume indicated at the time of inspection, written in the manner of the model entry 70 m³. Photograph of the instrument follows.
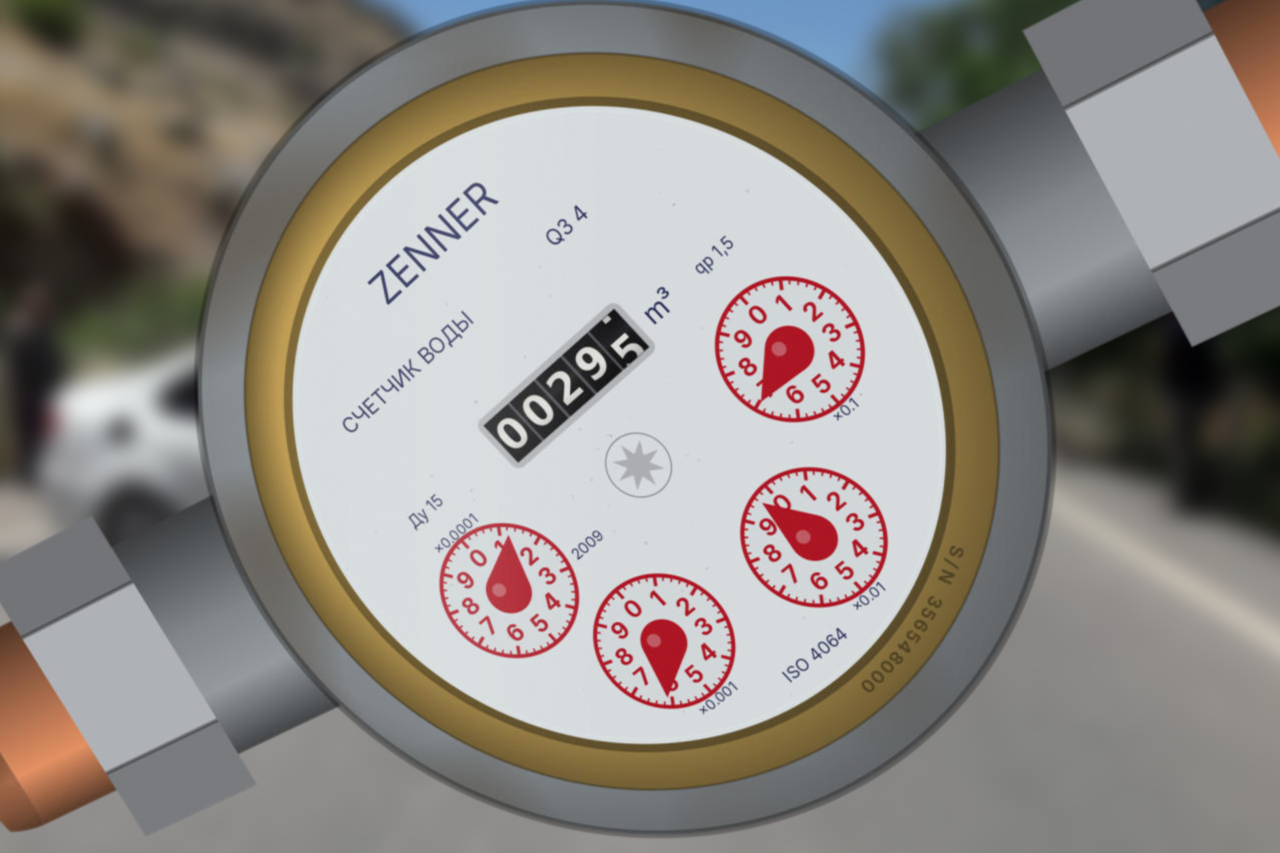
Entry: 294.6961 m³
